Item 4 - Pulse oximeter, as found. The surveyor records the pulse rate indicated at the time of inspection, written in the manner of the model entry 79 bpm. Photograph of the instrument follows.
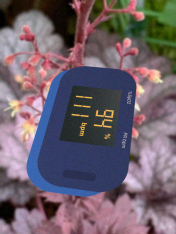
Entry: 111 bpm
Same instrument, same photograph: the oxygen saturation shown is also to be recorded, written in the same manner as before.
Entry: 94 %
